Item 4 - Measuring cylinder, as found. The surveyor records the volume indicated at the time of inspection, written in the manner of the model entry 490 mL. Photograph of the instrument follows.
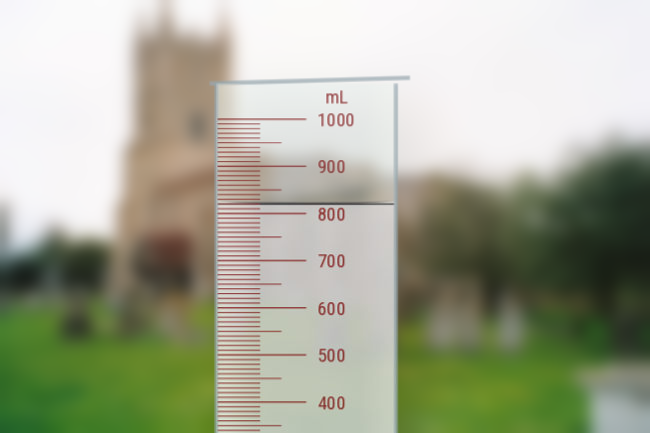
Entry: 820 mL
